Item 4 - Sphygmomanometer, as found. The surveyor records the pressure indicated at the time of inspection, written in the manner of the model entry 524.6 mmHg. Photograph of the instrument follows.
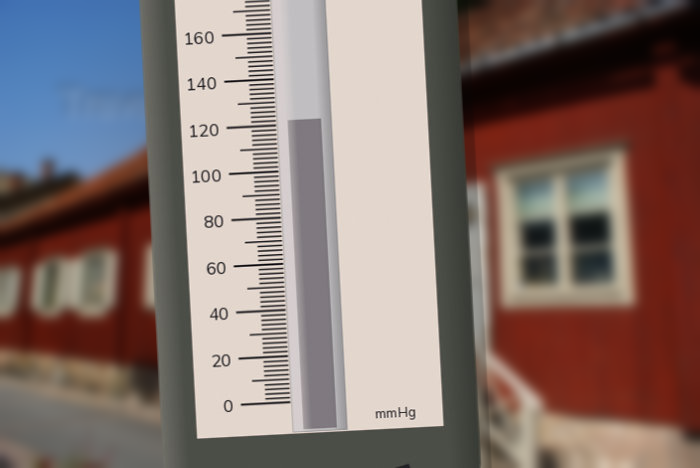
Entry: 122 mmHg
